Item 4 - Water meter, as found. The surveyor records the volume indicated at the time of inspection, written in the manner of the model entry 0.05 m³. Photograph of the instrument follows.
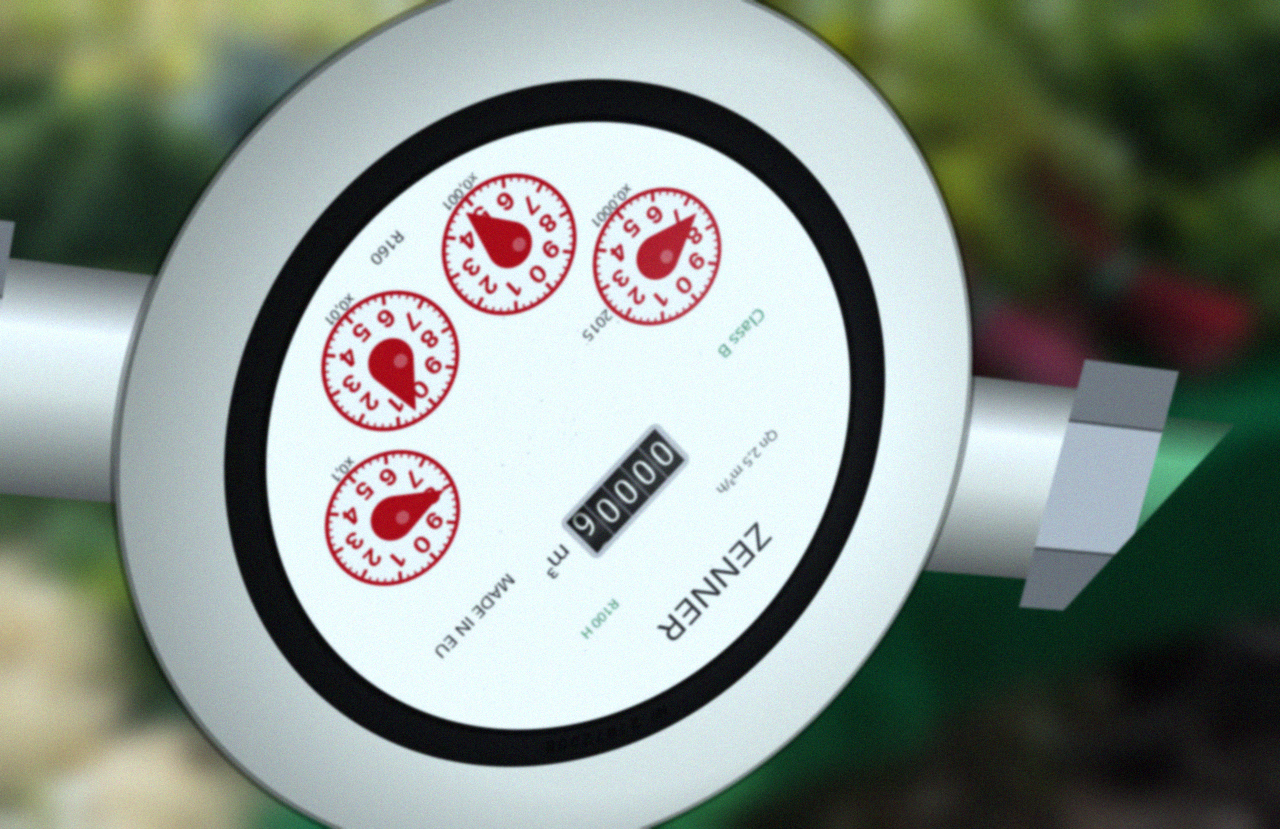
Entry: 5.8047 m³
